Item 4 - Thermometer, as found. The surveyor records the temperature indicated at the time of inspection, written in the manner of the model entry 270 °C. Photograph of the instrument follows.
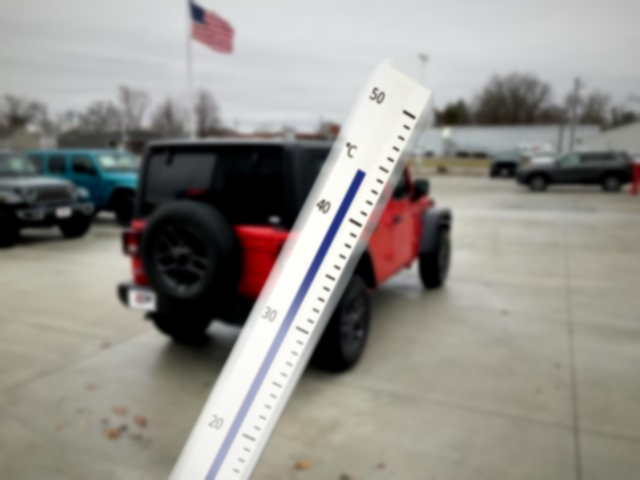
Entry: 44 °C
